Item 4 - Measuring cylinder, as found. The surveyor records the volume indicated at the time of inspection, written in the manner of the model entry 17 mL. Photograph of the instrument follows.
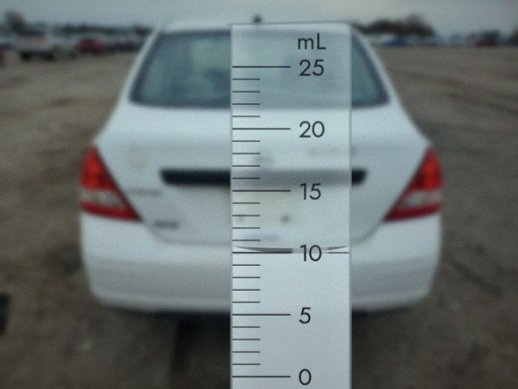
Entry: 10 mL
